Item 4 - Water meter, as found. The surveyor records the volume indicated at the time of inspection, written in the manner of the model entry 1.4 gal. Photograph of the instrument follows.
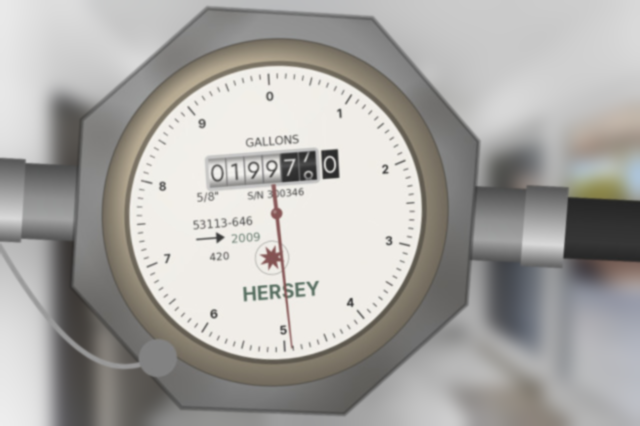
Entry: 199774.9 gal
